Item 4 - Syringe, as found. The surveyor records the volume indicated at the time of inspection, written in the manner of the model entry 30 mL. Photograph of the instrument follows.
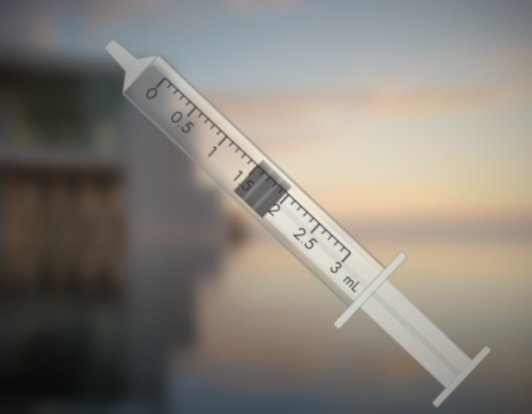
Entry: 1.5 mL
